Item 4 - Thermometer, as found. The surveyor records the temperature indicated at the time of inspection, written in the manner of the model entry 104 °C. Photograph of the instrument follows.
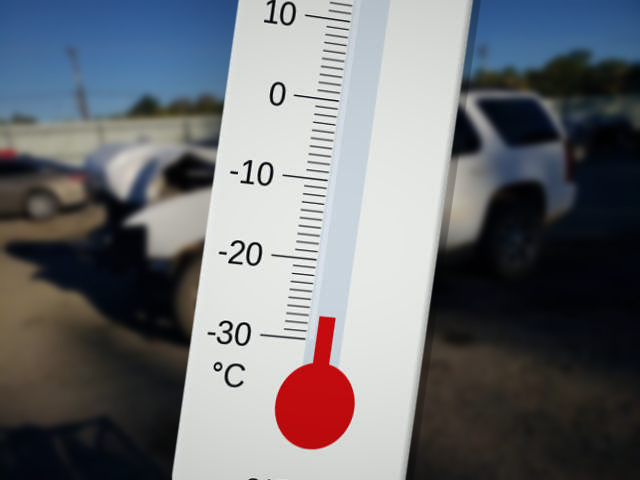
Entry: -27 °C
